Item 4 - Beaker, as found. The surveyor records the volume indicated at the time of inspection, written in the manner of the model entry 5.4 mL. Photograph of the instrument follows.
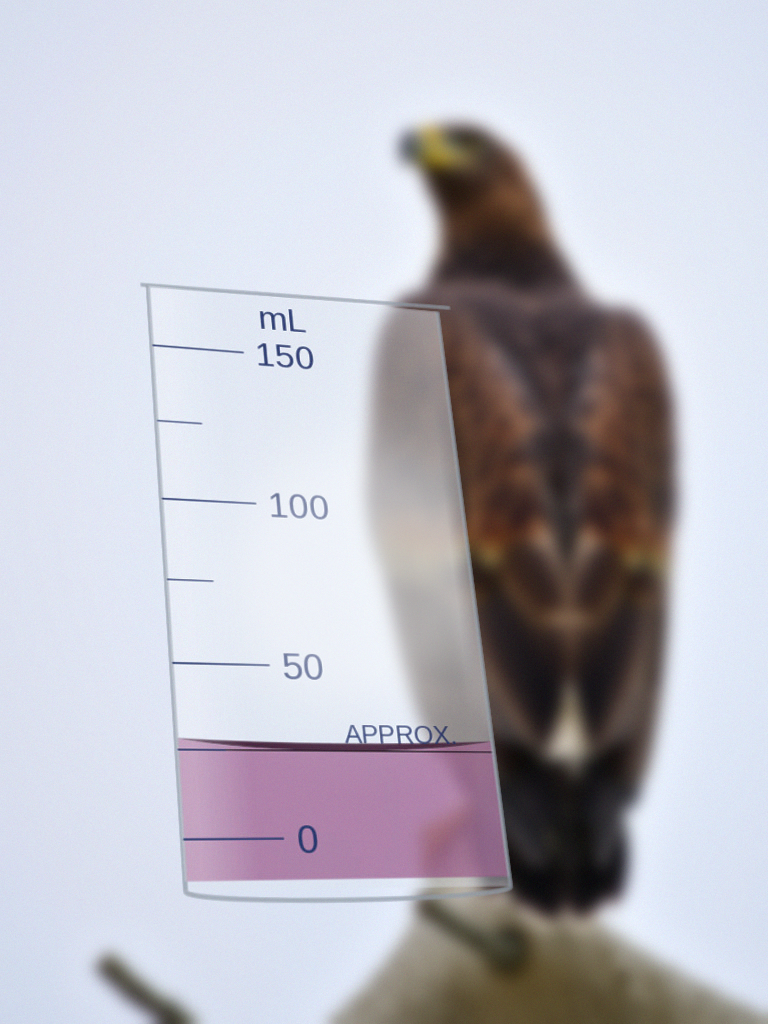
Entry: 25 mL
